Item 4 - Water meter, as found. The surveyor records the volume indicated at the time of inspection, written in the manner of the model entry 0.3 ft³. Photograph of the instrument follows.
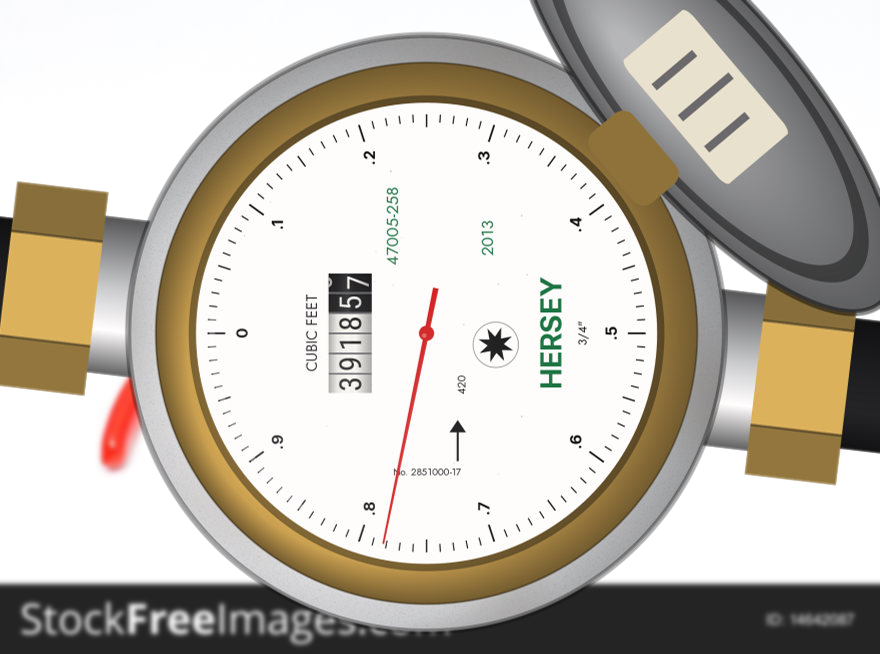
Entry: 391856.78 ft³
